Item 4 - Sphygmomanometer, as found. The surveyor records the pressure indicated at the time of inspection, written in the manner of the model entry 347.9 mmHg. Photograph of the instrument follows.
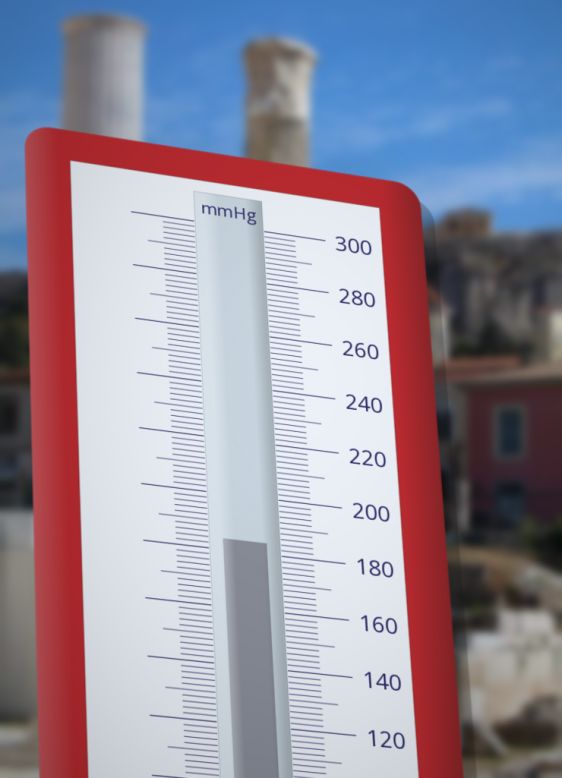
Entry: 184 mmHg
